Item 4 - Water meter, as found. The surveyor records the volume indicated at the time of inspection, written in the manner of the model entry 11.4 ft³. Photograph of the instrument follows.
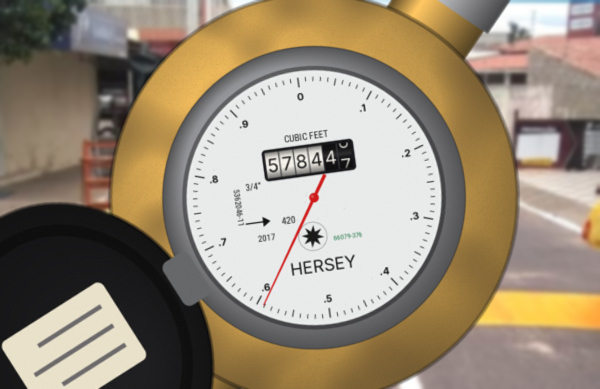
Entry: 578446.59 ft³
